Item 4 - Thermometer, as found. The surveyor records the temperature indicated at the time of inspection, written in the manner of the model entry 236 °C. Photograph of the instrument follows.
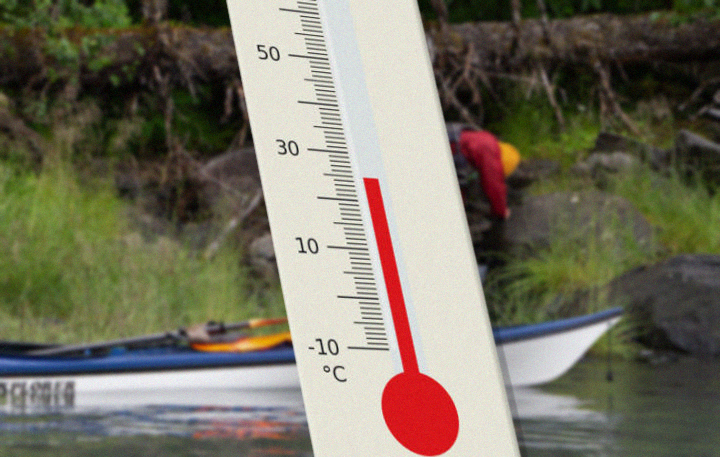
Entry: 25 °C
